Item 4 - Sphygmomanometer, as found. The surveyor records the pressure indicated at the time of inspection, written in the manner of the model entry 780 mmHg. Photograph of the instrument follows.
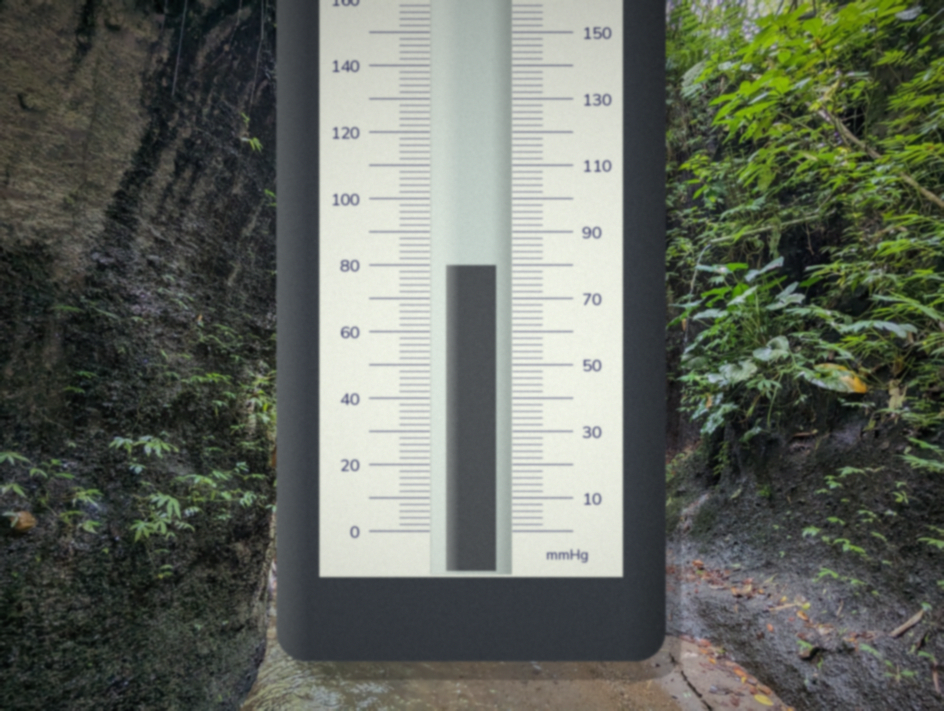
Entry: 80 mmHg
